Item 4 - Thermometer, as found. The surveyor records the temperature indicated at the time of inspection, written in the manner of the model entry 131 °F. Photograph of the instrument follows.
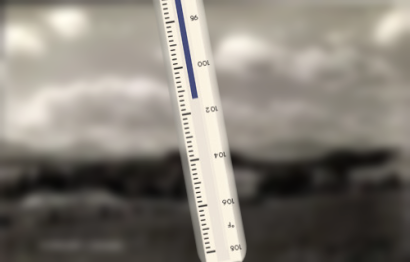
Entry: 101.4 °F
